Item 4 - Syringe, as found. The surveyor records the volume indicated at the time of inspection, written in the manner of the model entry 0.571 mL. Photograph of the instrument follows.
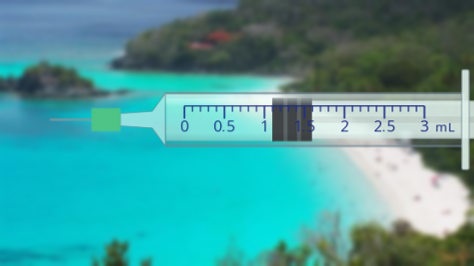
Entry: 1.1 mL
